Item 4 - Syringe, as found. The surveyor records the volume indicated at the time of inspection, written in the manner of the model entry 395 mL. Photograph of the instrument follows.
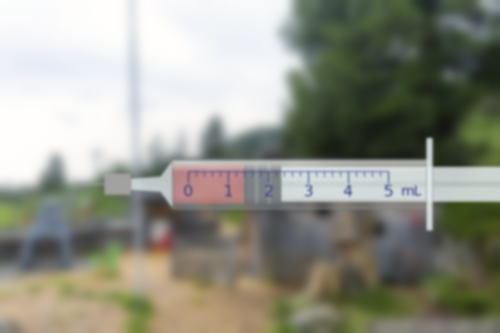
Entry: 1.4 mL
